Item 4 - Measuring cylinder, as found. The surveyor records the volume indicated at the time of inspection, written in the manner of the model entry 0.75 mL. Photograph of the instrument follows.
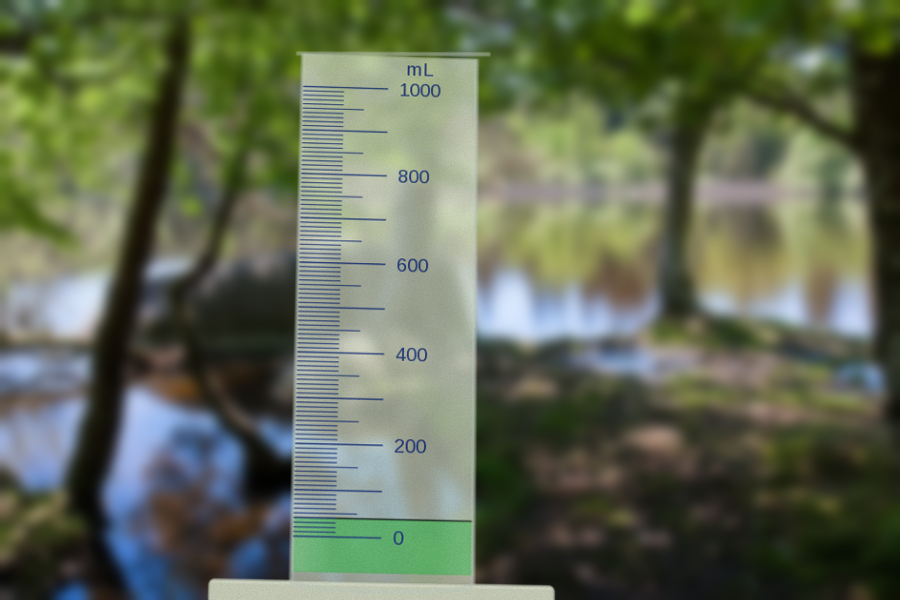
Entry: 40 mL
